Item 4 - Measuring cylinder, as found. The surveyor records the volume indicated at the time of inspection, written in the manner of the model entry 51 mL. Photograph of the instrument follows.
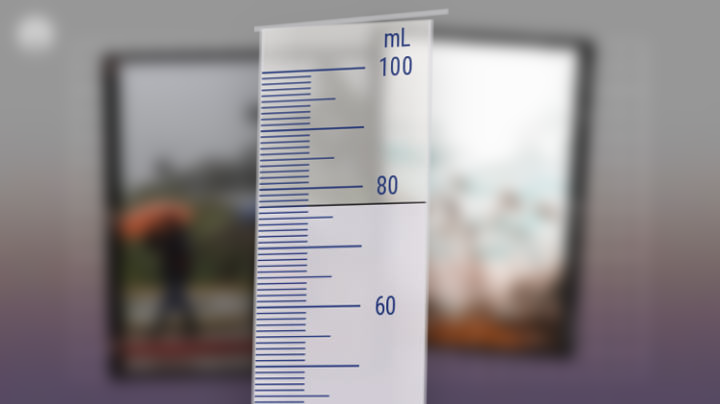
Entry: 77 mL
